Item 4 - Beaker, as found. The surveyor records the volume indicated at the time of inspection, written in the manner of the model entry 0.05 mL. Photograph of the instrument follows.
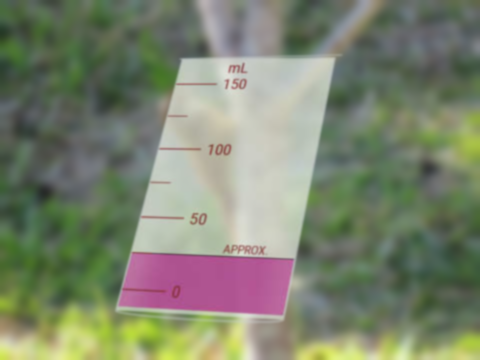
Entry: 25 mL
